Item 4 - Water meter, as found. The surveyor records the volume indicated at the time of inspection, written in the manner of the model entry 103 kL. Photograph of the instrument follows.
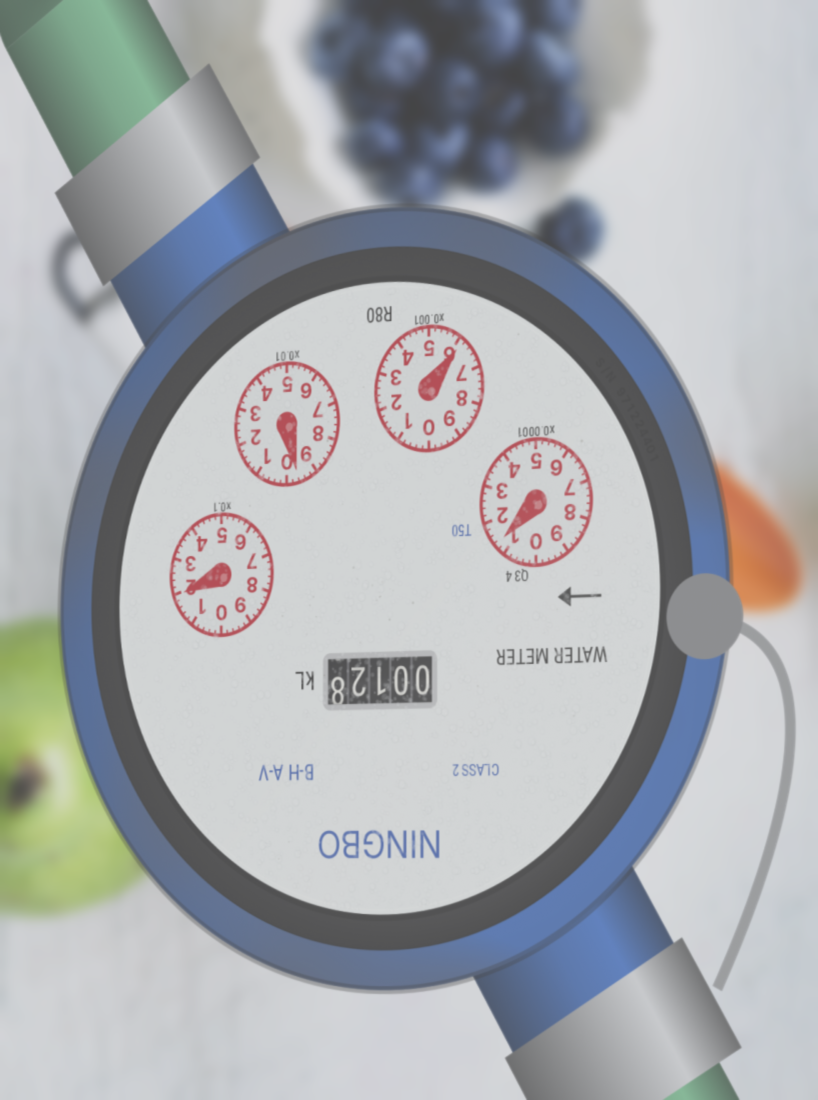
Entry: 128.1961 kL
